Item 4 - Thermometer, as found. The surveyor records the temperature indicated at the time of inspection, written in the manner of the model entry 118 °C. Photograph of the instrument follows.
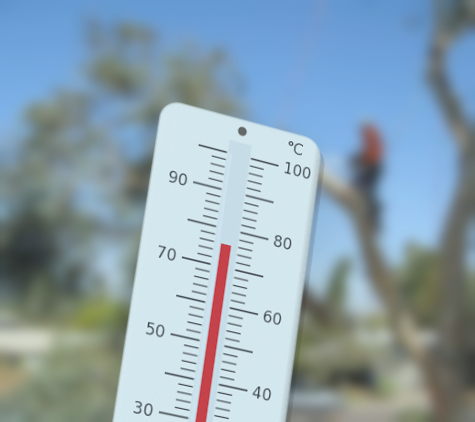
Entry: 76 °C
